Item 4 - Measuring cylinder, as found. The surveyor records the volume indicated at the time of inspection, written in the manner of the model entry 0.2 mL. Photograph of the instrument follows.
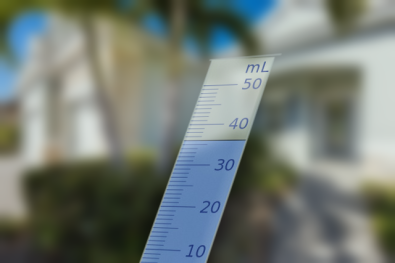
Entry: 36 mL
